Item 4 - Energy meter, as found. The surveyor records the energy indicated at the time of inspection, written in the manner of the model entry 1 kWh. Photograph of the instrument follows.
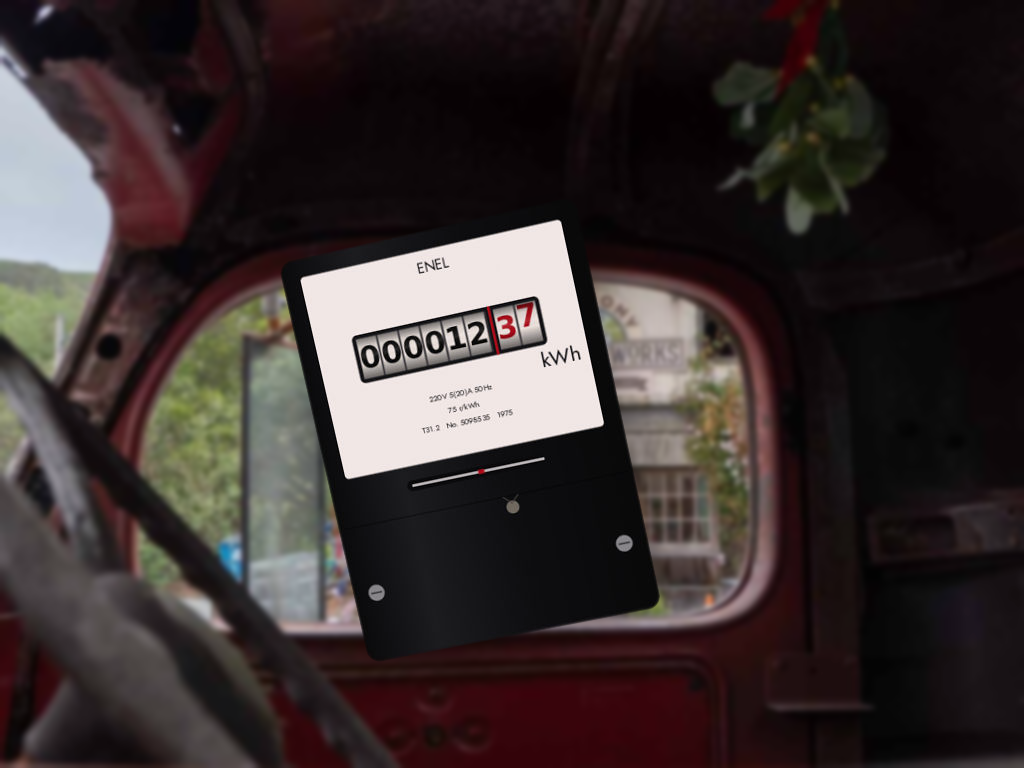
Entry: 12.37 kWh
